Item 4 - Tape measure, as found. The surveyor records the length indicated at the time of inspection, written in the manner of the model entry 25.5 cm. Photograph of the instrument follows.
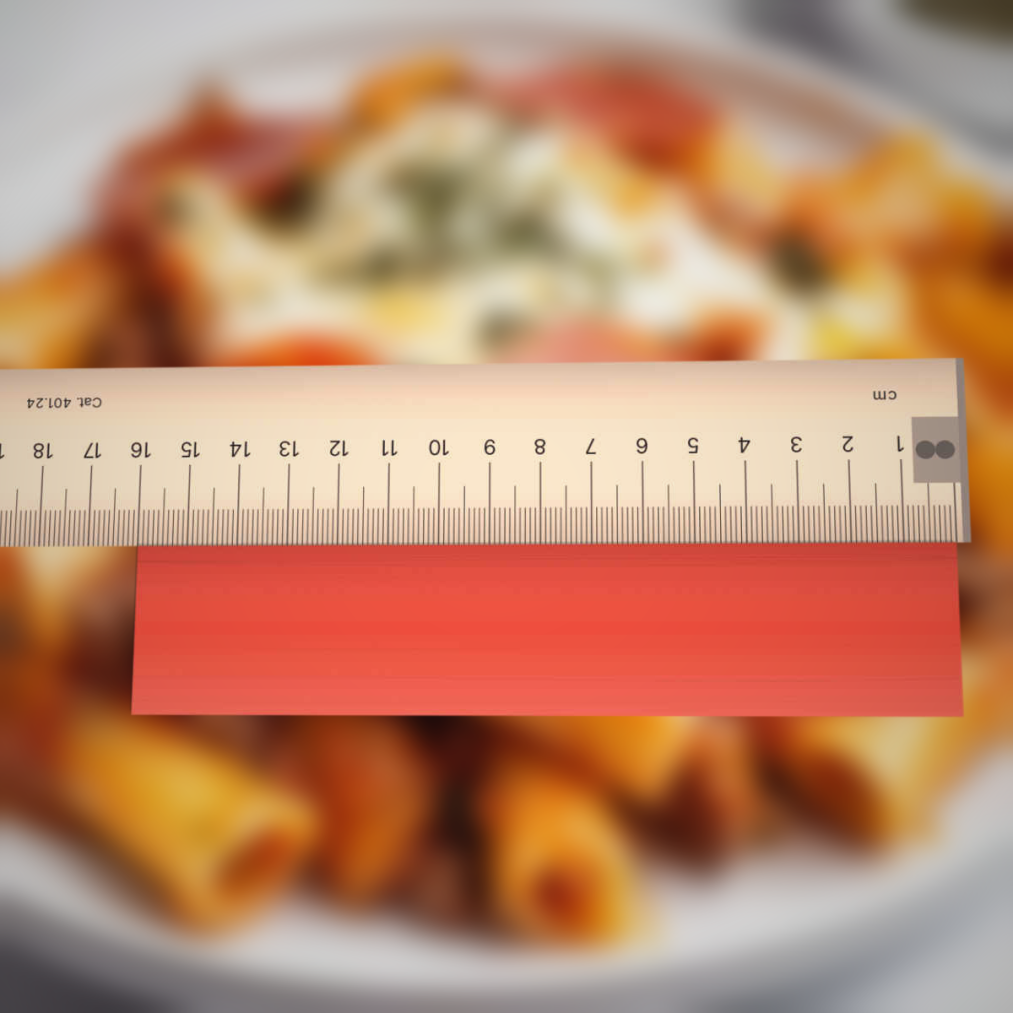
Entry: 16 cm
